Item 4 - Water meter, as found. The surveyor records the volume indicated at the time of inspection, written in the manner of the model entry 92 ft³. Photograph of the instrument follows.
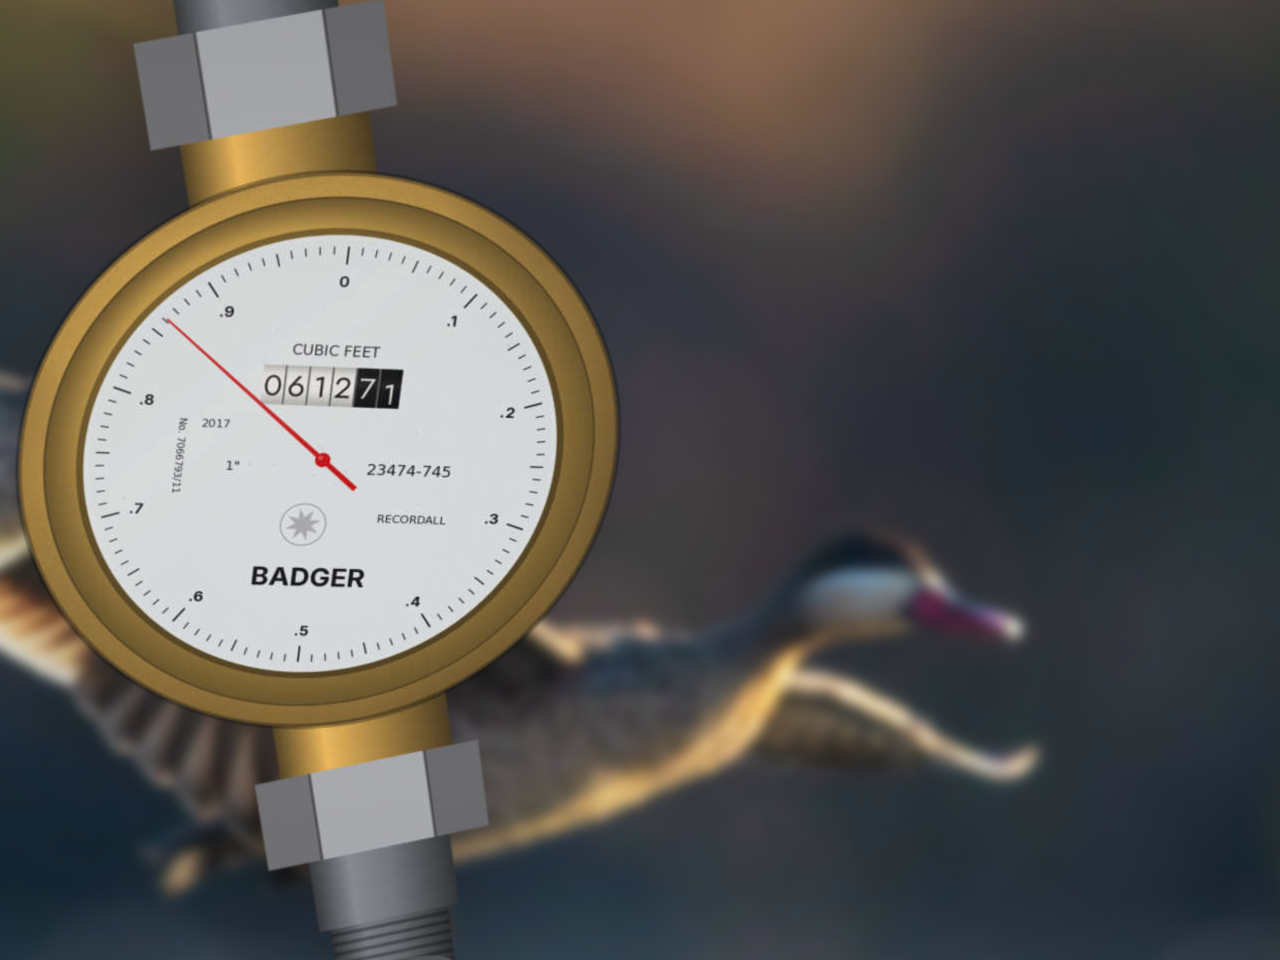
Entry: 61270.86 ft³
